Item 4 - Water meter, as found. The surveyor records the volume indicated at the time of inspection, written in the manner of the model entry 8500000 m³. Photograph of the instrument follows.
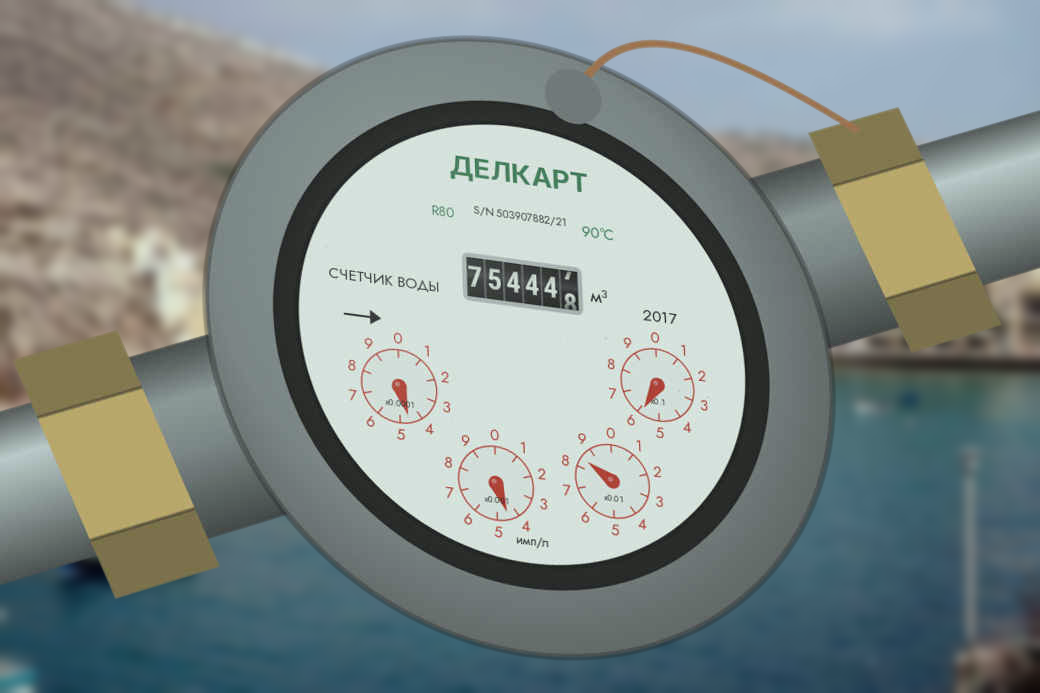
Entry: 754447.5844 m³
